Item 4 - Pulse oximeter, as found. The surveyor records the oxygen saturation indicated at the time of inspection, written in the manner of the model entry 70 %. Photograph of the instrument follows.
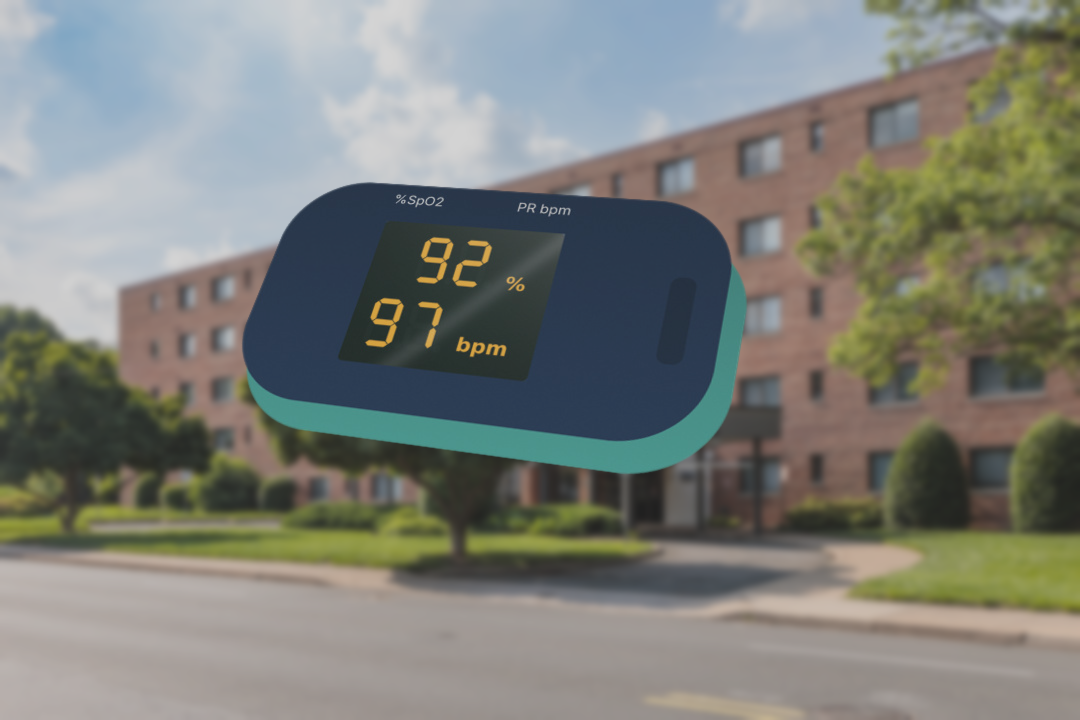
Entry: 92 %
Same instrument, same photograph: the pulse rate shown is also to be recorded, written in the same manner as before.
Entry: 97 bpm
